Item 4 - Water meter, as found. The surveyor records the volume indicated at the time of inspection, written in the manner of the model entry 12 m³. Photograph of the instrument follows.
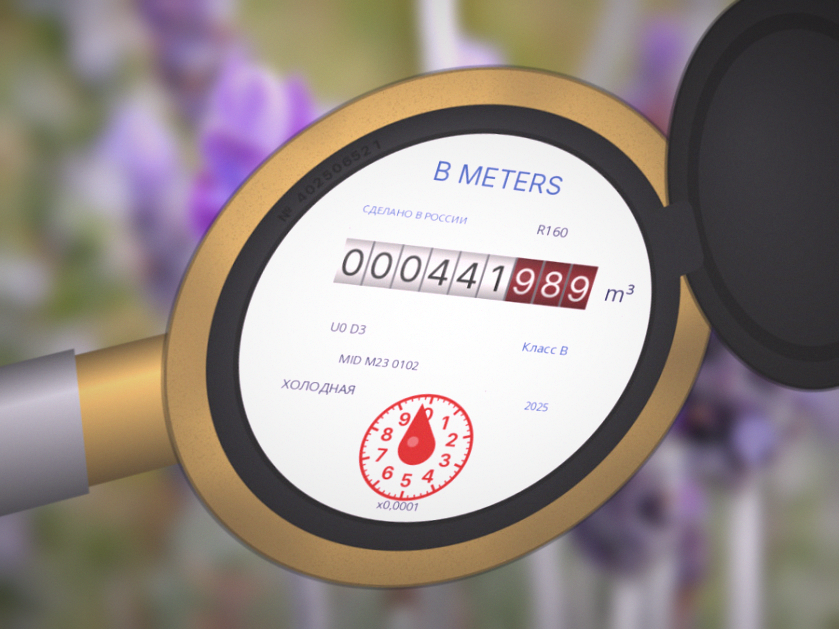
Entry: 441.9889 m³
